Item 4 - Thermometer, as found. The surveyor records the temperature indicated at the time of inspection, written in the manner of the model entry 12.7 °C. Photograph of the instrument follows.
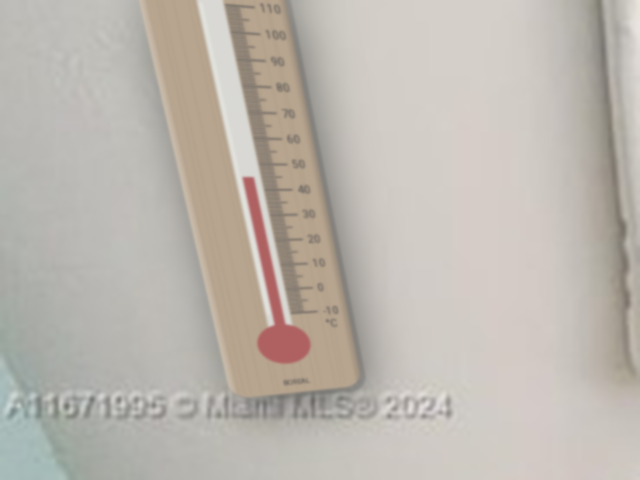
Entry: 45 °C
